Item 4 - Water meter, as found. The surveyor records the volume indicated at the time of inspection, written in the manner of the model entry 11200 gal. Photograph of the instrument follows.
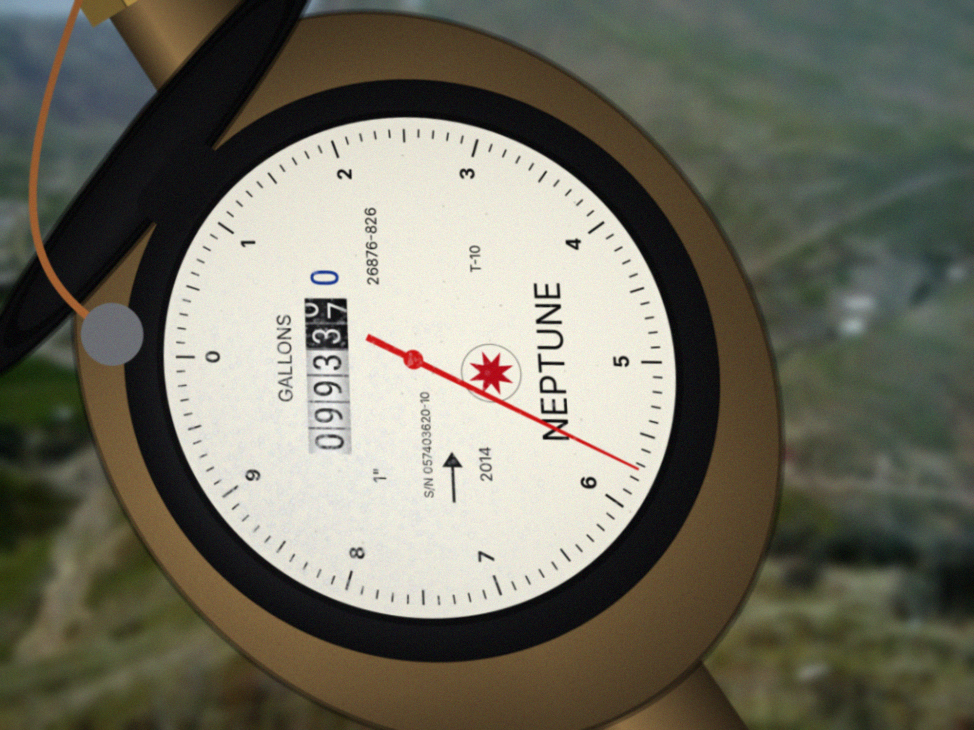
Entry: 993365.7 gal
